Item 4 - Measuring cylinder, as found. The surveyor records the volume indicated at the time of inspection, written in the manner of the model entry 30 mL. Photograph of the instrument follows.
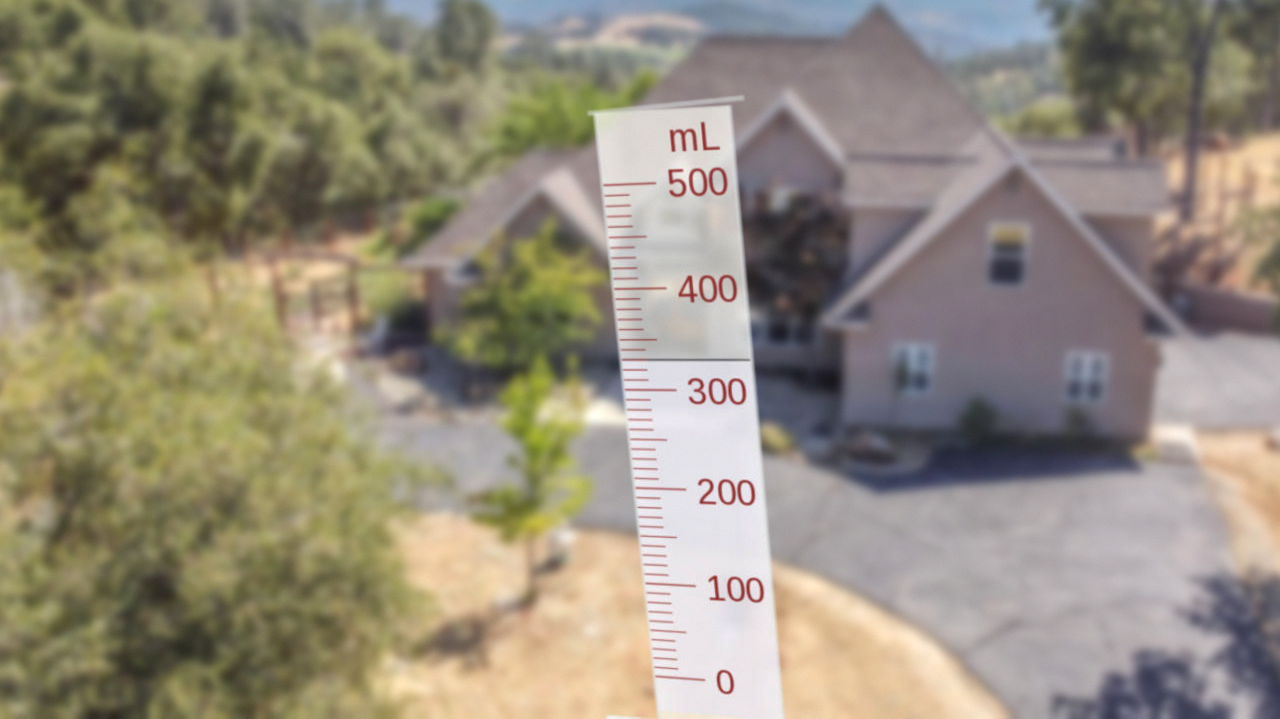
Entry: 330 mL
